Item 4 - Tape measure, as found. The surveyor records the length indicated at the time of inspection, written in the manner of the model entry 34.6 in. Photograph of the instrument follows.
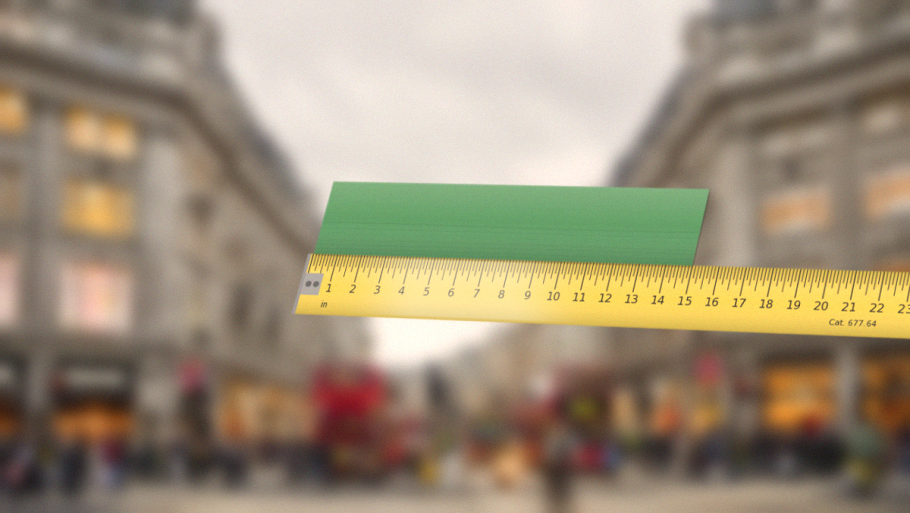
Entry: 15 in
